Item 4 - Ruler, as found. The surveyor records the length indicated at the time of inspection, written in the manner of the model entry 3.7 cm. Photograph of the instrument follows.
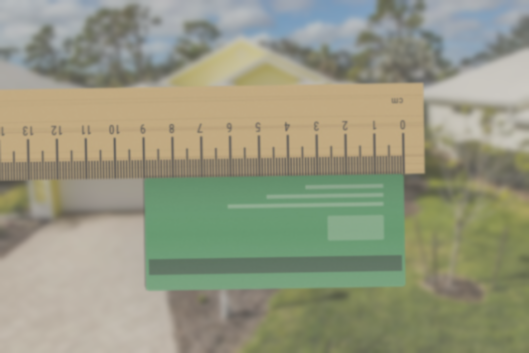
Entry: 9 cm
